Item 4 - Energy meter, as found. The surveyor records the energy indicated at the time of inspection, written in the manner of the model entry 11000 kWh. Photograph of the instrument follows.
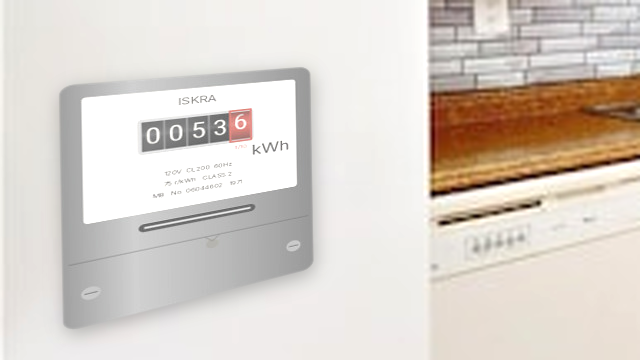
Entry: 53.6 kWh
